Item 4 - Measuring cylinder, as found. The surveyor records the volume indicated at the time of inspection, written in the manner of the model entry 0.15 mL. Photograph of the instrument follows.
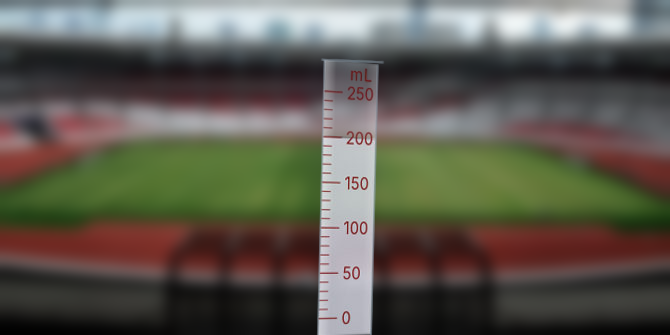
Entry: 200 mL
